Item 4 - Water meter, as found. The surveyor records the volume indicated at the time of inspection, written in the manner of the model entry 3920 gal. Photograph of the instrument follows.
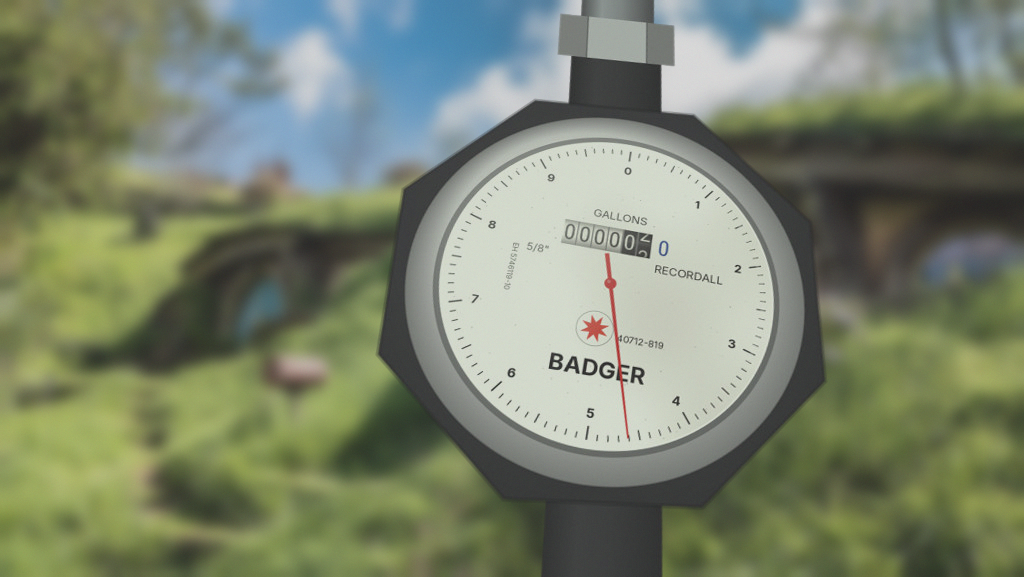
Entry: 24.6 gal
